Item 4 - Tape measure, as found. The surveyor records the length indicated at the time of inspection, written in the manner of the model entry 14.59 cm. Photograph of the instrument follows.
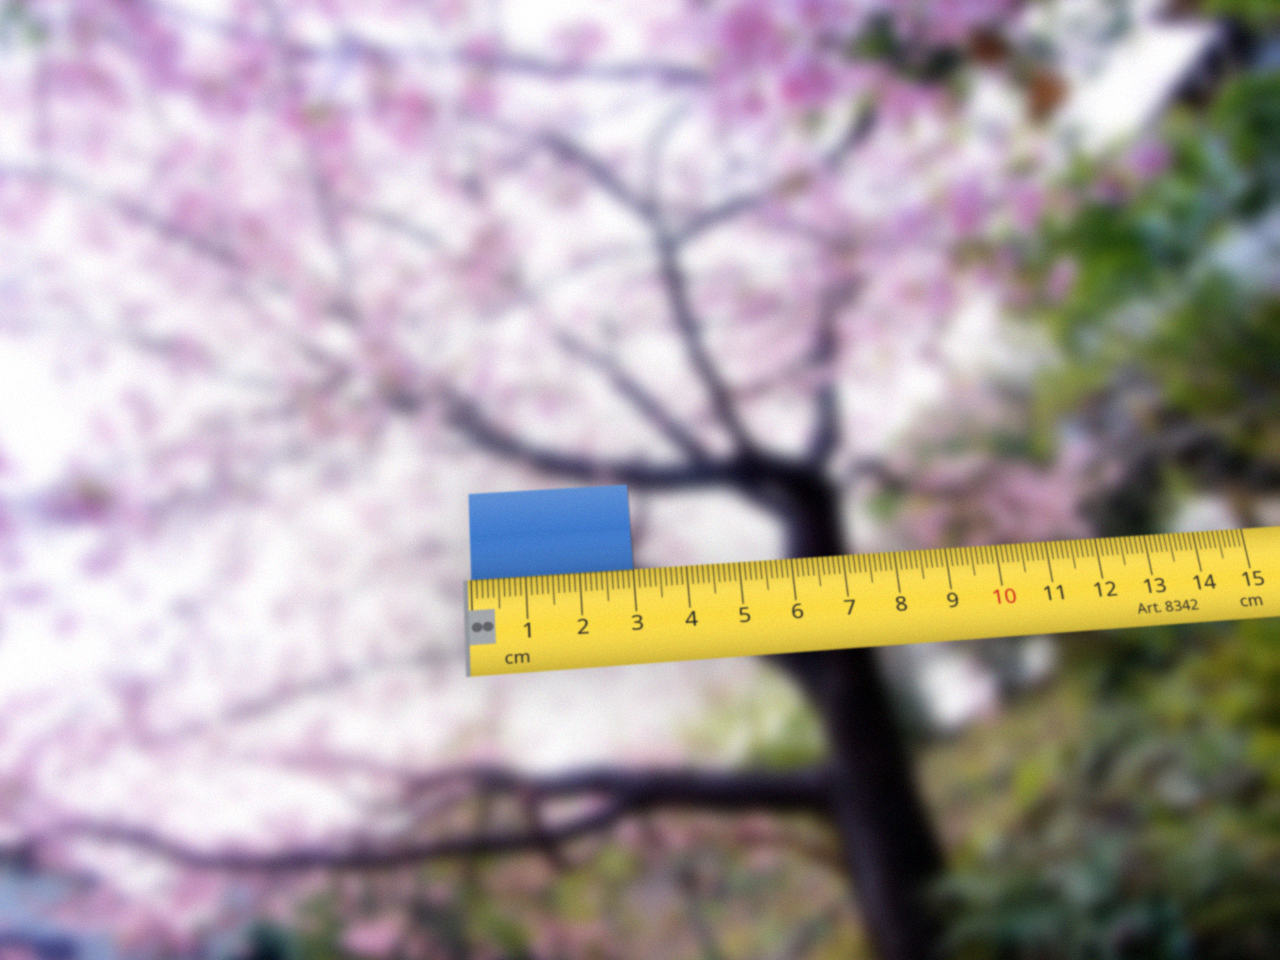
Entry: 3 cm
